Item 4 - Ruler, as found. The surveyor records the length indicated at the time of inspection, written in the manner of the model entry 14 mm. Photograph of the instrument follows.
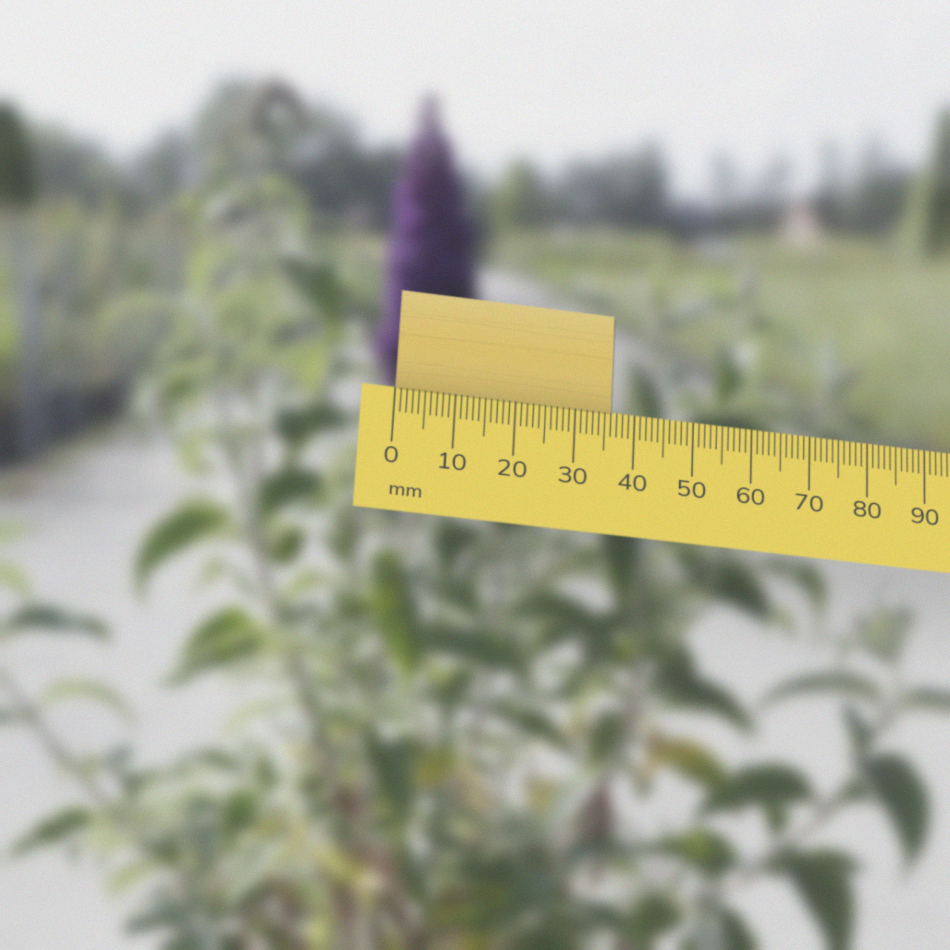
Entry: 36 mm
